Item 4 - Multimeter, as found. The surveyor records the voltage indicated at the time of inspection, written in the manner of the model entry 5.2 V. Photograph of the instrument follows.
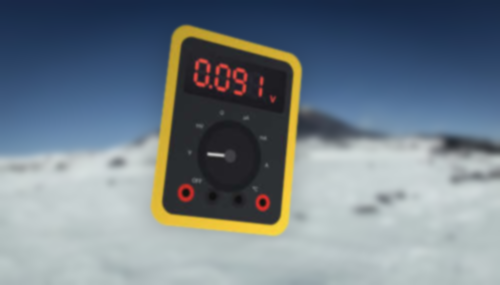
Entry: 0.091 V
